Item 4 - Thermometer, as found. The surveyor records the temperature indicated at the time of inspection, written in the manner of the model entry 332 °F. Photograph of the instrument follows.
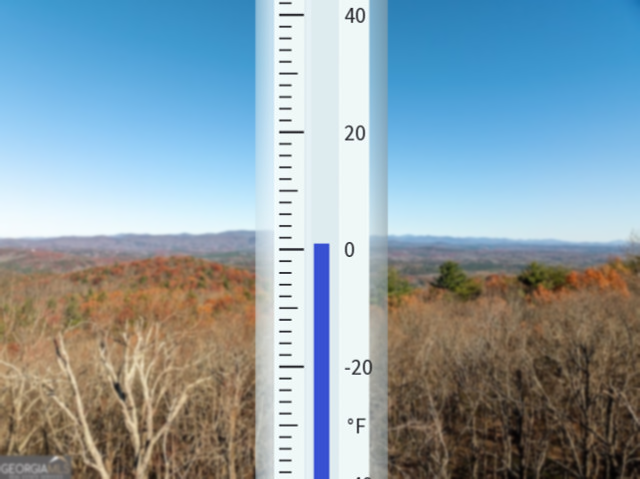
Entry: 1 °F
